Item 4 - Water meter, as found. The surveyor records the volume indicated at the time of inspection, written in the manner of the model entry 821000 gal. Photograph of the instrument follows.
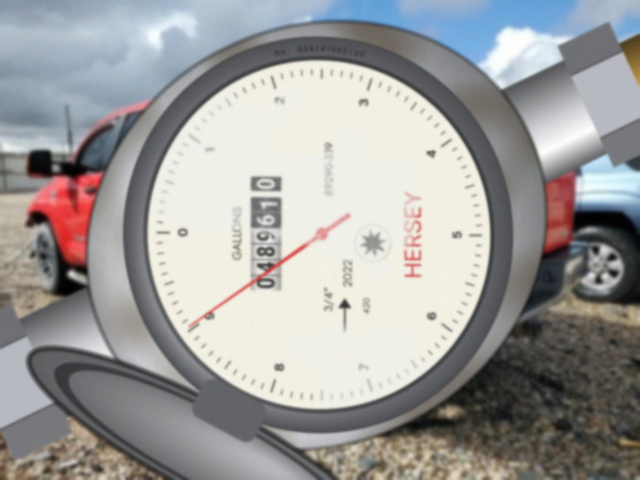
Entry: 489609.0 gal
